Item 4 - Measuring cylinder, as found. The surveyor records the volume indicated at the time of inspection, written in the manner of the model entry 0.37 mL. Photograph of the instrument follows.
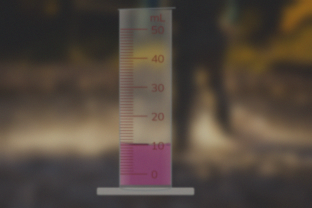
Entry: 10 mL
